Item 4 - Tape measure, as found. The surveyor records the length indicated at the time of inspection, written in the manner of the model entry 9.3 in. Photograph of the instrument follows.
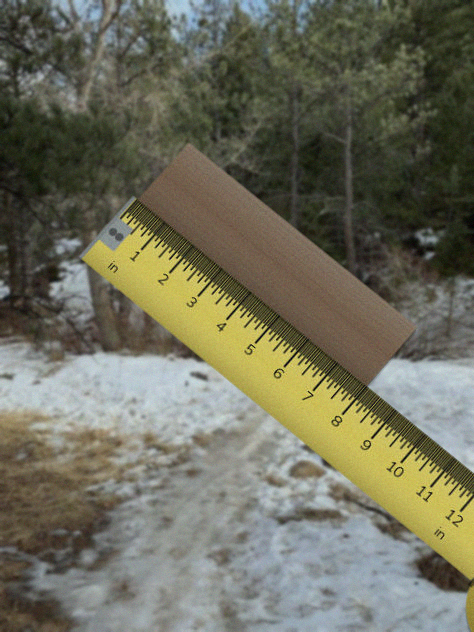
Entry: 8 in
